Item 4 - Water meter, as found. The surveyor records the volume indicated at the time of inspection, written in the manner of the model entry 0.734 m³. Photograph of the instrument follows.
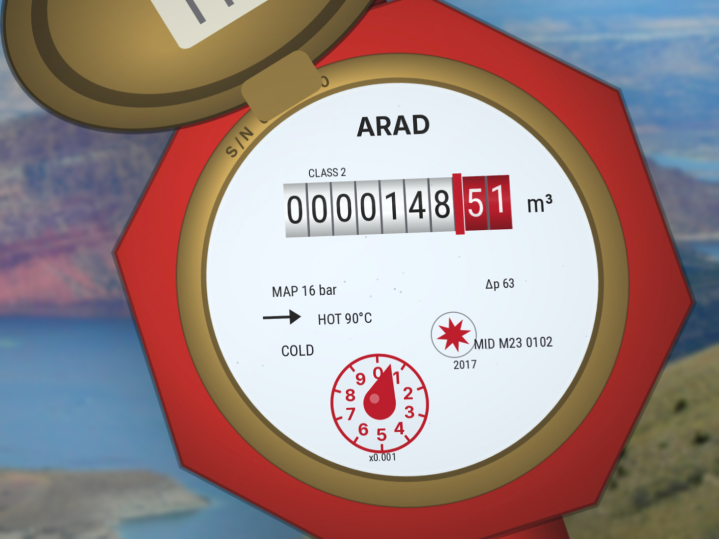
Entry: 148.510 m³
